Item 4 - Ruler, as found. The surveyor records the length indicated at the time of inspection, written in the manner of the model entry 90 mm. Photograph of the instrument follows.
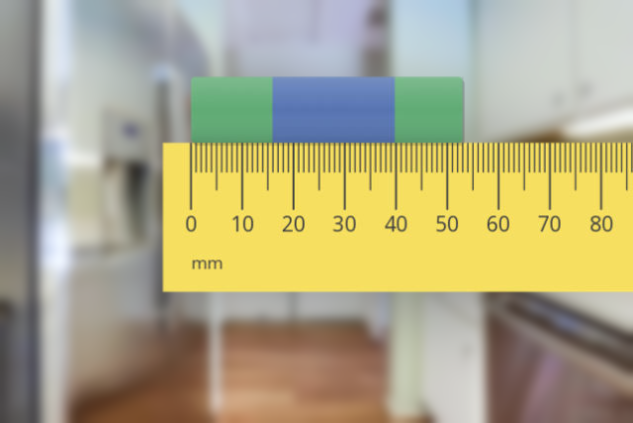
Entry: 53 mm
